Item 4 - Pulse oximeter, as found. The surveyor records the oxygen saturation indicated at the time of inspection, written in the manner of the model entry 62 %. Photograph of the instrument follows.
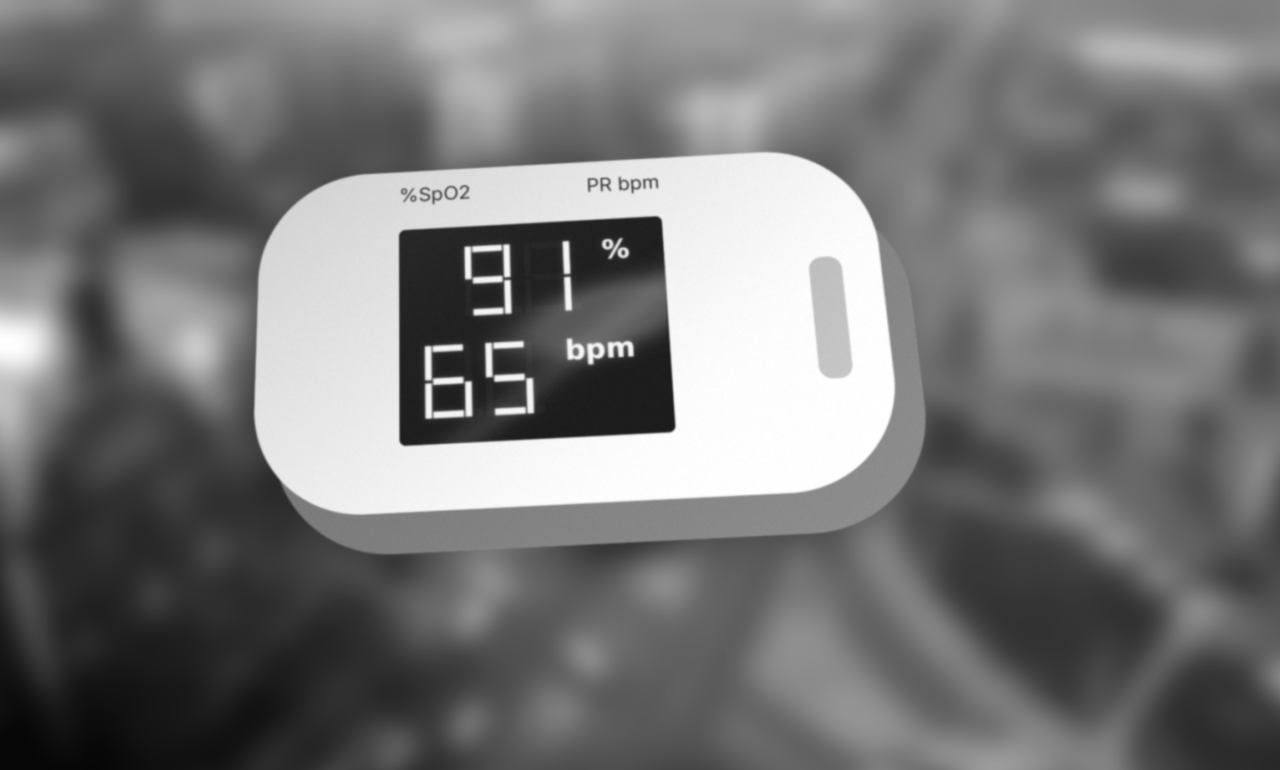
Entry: 91 %
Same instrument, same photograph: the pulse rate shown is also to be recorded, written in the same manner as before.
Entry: 65 bpm
